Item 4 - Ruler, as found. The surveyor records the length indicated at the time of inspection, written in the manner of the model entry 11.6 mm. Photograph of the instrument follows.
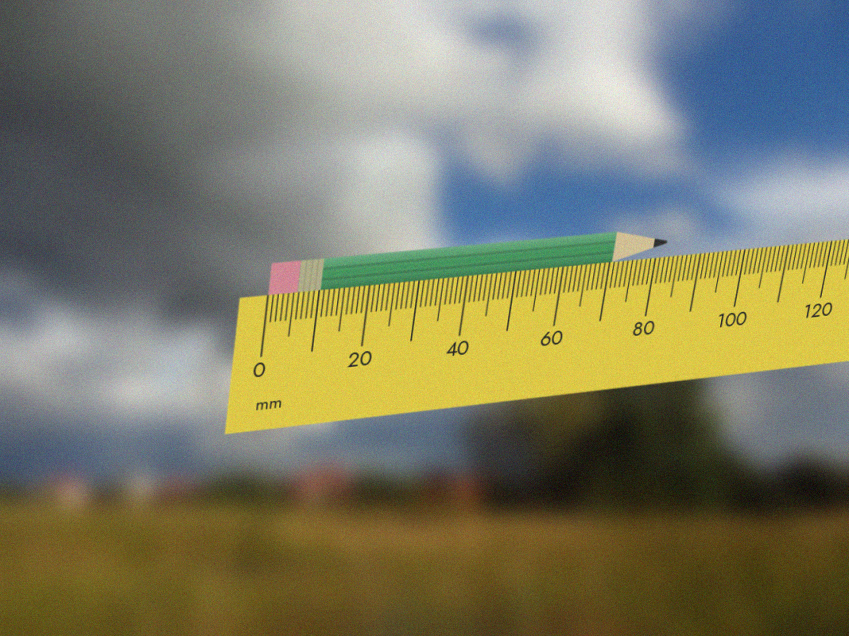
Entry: 82 mm
